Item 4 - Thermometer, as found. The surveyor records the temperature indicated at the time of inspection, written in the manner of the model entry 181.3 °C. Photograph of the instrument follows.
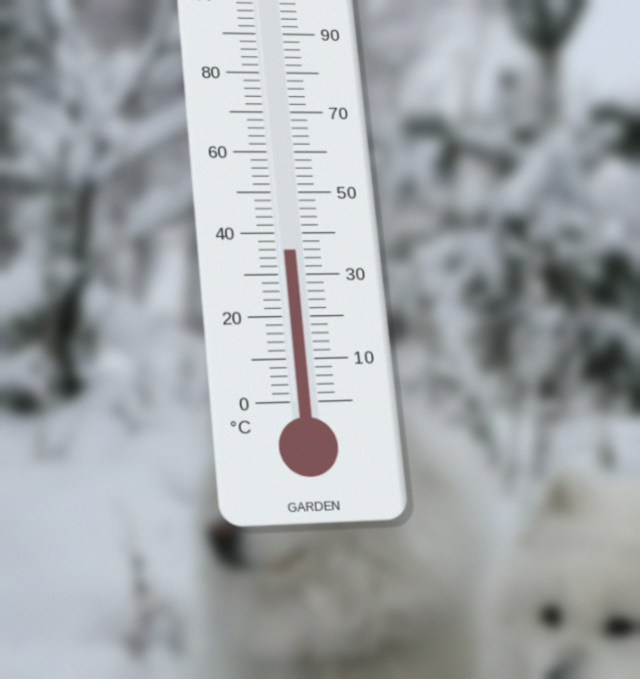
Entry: 36 °C
